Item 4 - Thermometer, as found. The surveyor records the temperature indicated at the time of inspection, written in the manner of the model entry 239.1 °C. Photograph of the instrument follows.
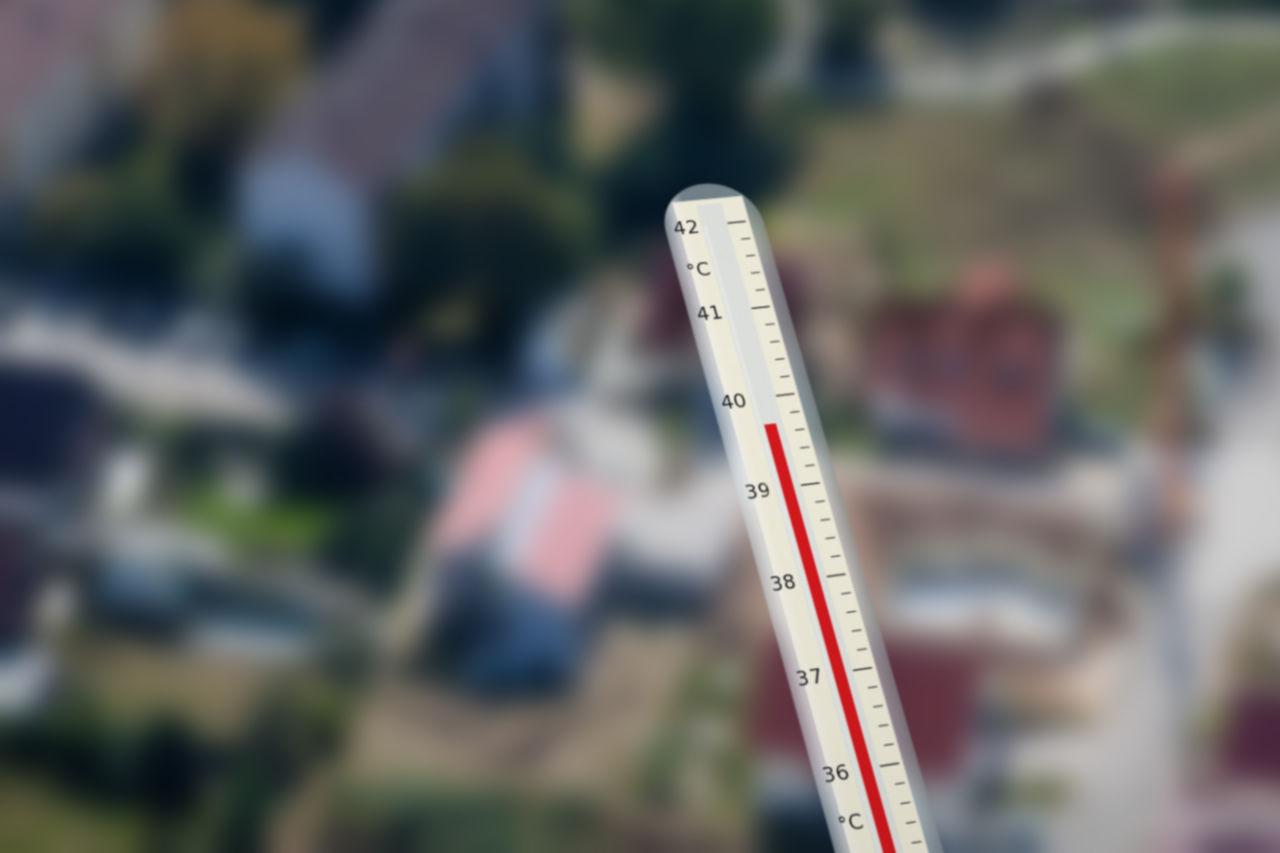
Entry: 39.7 °C
